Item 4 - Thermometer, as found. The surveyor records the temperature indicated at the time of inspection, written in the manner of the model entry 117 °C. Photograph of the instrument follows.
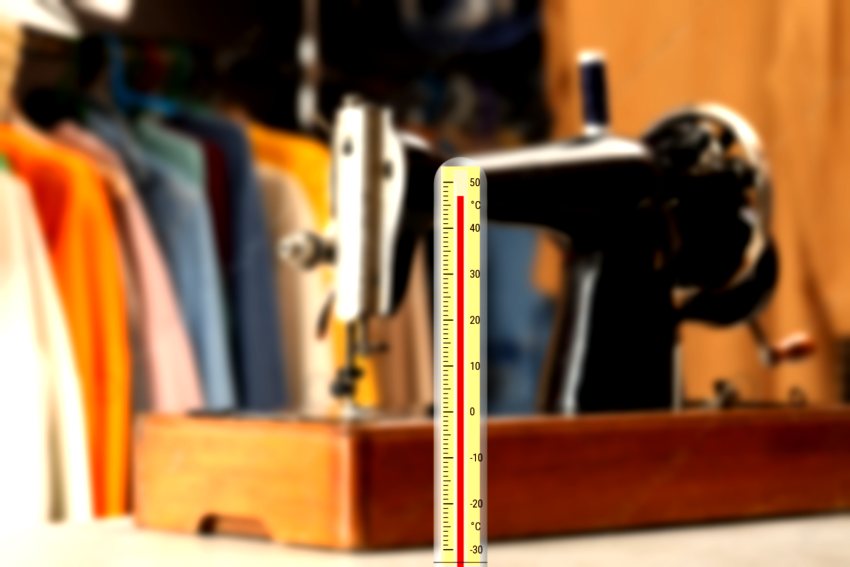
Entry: 47 °C
